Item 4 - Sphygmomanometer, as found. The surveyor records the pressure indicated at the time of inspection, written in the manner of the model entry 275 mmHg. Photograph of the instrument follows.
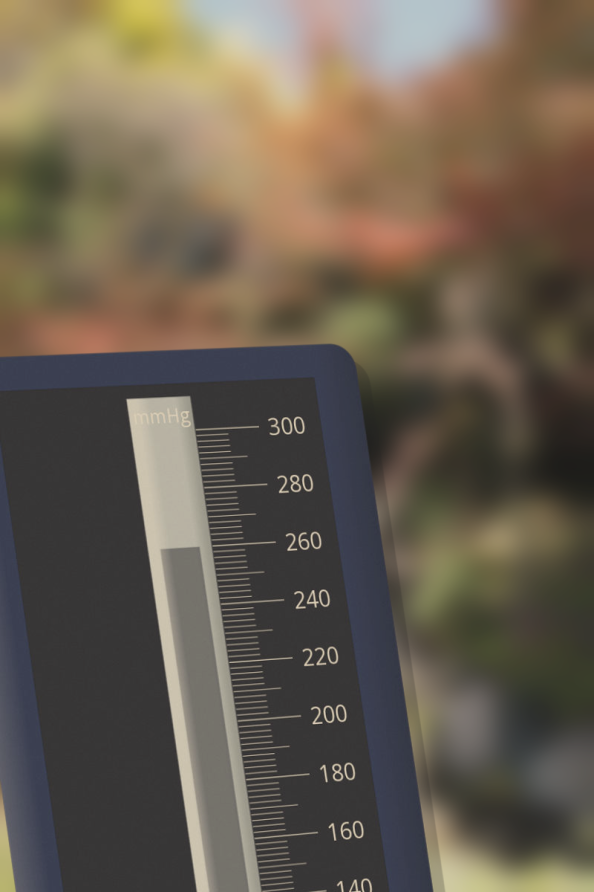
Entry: 260 mmHg
